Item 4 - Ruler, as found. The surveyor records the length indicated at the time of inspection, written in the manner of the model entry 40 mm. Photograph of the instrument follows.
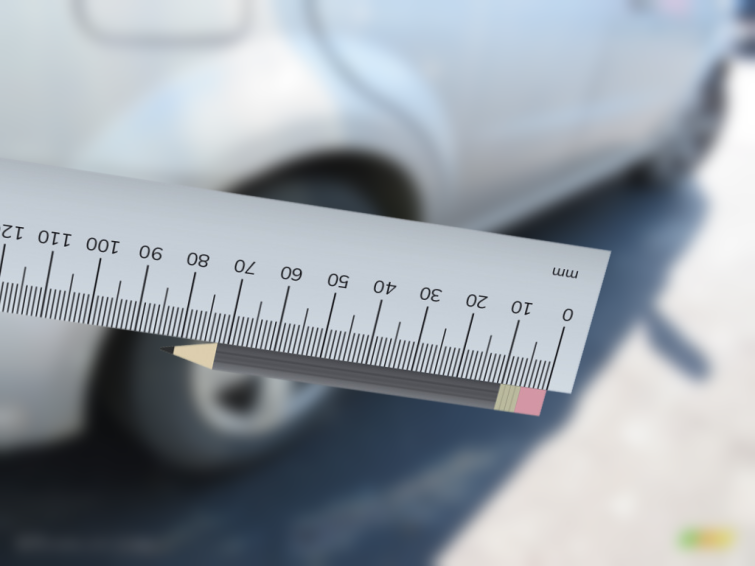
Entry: 84 mm
